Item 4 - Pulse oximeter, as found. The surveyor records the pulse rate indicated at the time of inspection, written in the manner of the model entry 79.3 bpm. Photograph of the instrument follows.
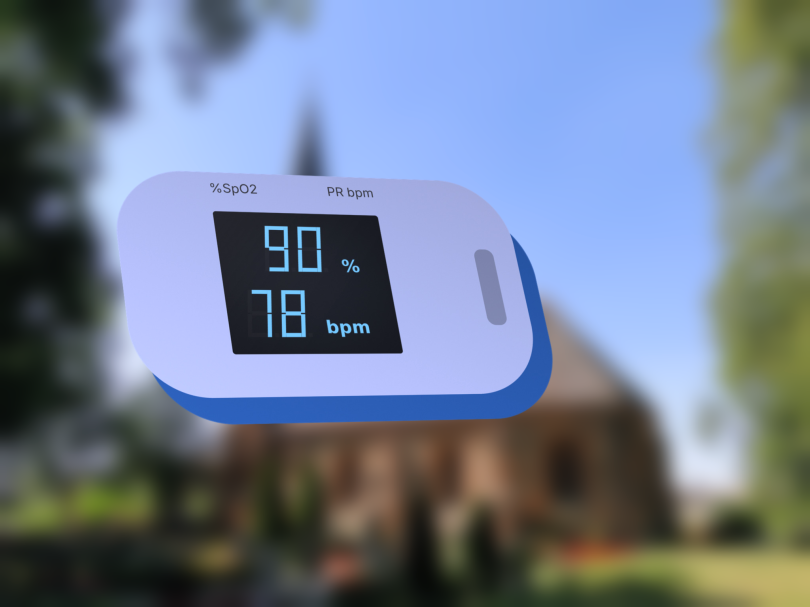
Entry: 78 bpm
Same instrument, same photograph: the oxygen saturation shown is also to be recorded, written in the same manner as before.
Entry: 90 %
